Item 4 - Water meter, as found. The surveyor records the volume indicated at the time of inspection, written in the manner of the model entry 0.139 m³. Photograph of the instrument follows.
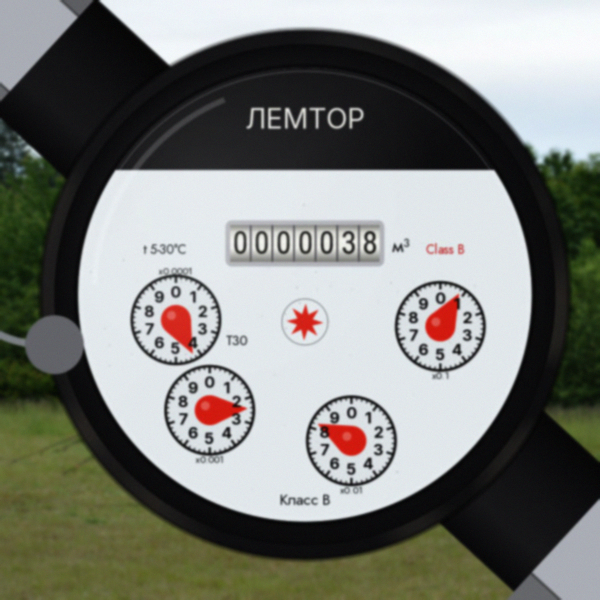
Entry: 38.0824 m³
